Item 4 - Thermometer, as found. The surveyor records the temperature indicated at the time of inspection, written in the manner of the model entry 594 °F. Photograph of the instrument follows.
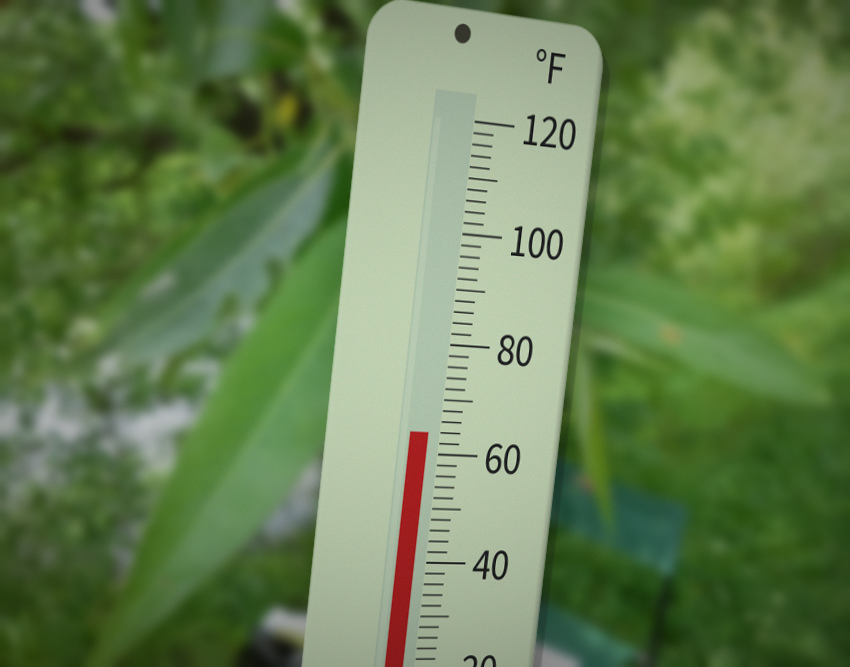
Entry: 64 °F
